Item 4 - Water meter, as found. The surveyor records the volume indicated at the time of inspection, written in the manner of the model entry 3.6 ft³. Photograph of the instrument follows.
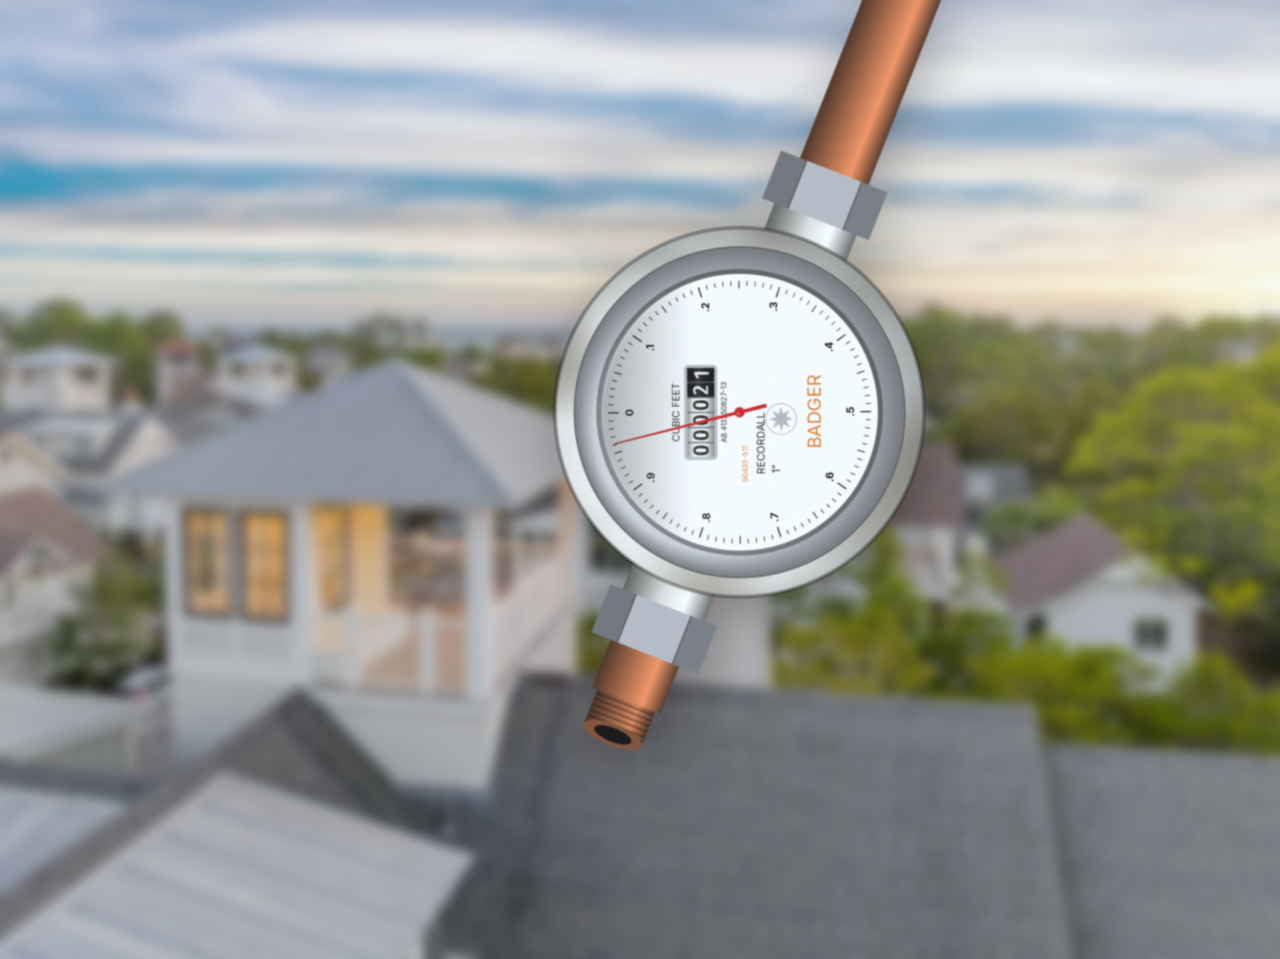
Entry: 20.96 ft³
